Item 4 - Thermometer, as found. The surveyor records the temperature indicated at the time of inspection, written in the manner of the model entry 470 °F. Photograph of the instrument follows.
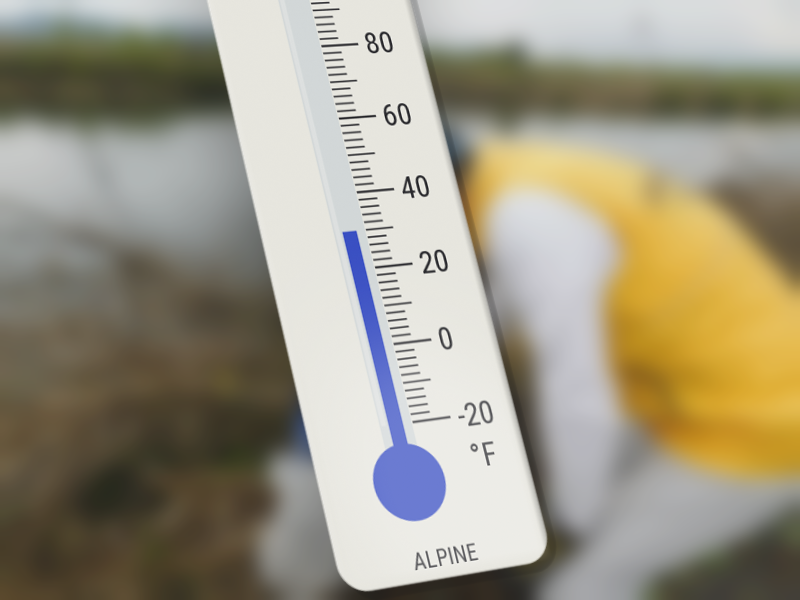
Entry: 30 °F
